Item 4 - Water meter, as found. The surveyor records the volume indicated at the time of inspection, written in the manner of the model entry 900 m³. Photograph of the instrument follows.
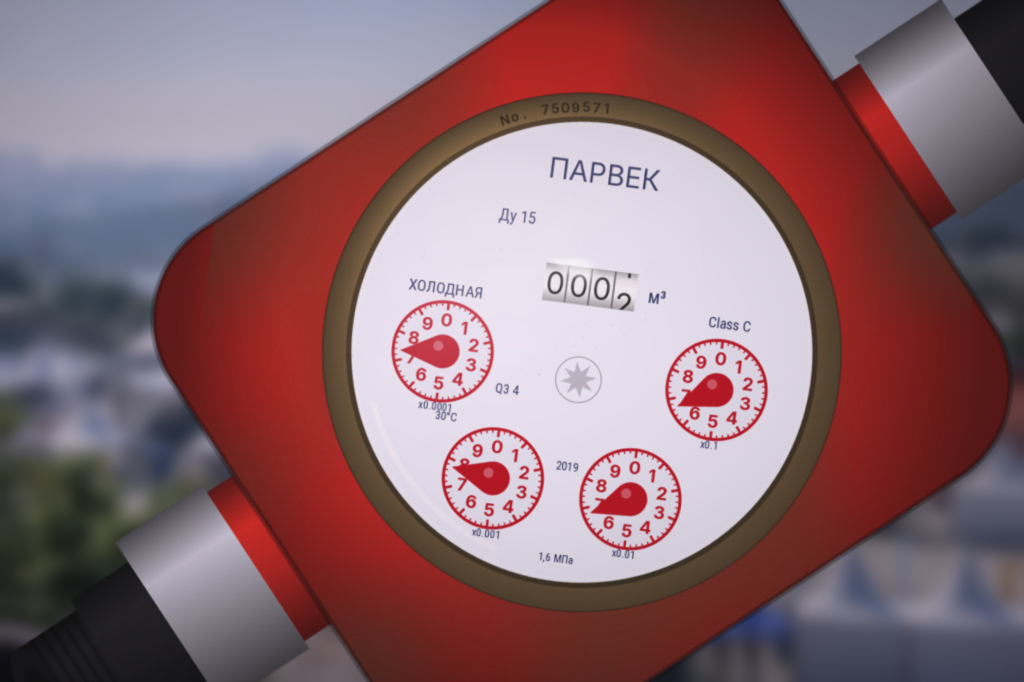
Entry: 1.6677 m³
